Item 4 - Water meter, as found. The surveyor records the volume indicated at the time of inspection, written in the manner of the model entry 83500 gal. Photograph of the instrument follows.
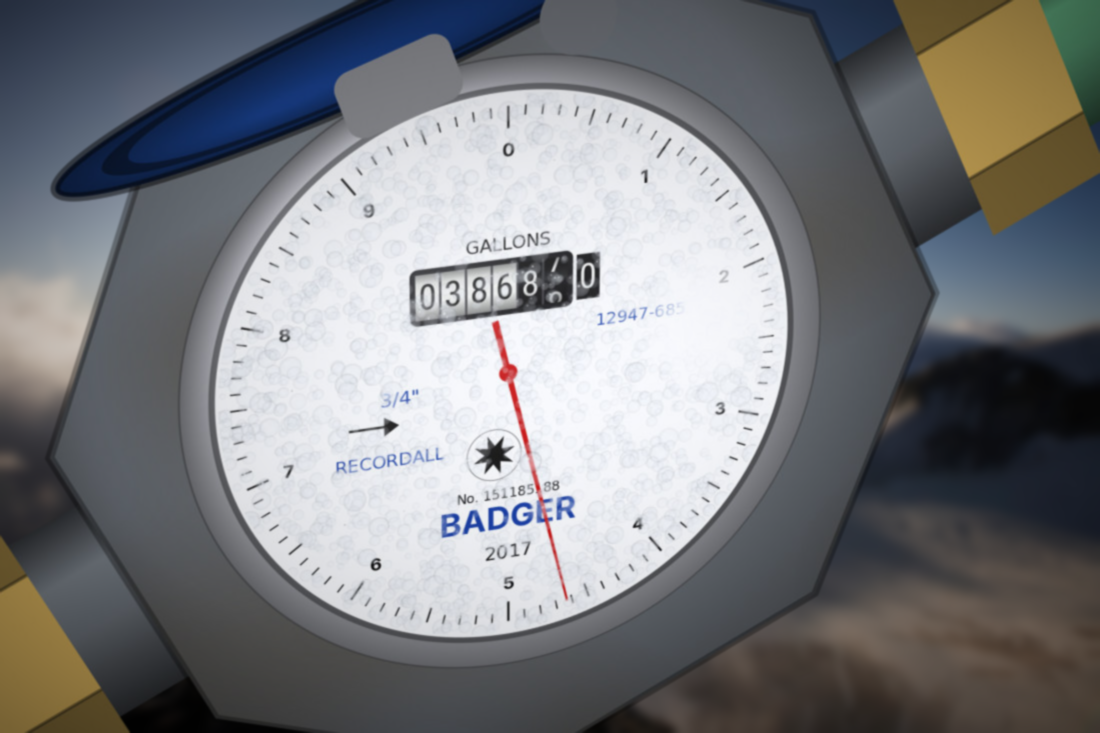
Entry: 386874.6 gal
